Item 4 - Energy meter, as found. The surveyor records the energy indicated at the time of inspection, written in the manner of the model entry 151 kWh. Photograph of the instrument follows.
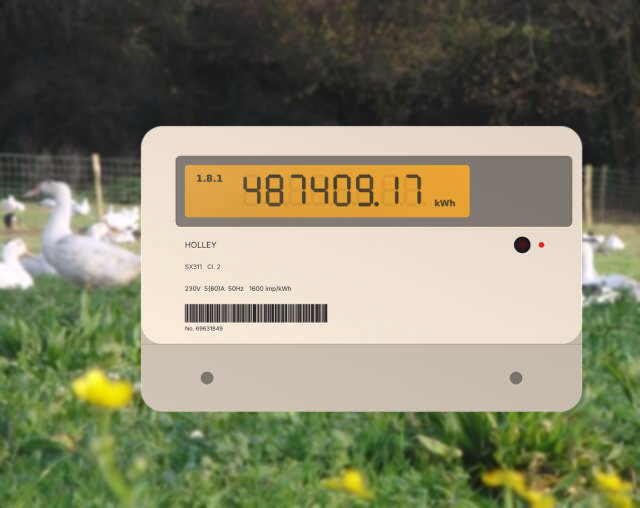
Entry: 487409.17 kWh
